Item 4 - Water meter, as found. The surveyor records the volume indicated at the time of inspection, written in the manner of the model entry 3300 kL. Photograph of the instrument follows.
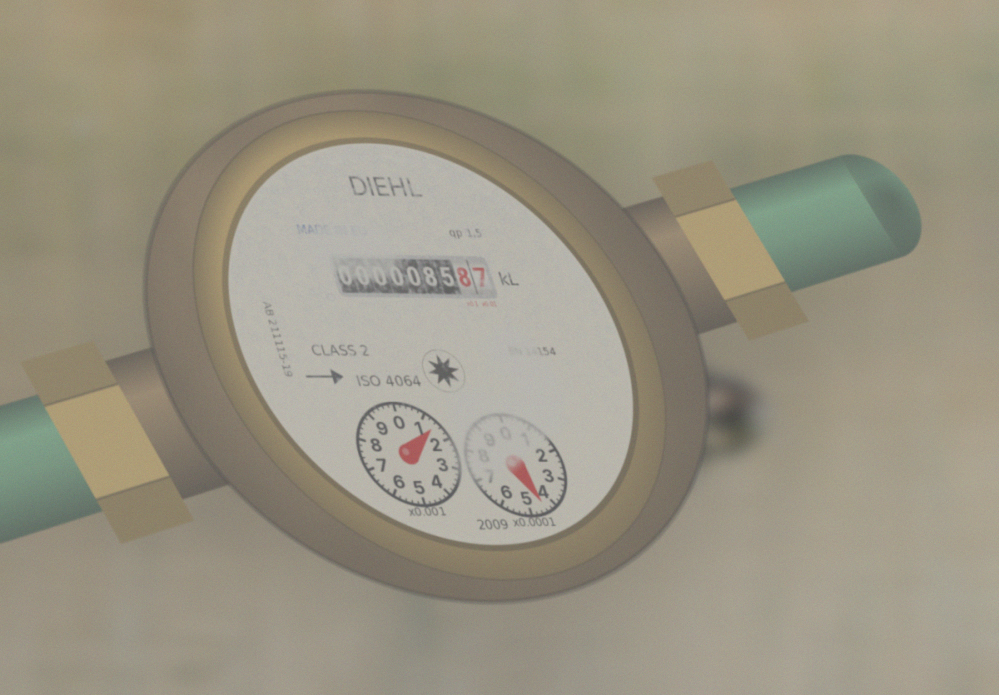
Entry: 85.8714 kL
